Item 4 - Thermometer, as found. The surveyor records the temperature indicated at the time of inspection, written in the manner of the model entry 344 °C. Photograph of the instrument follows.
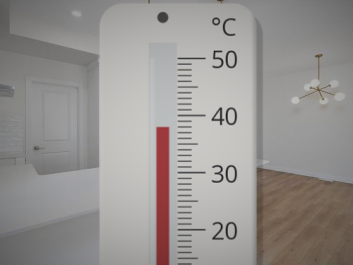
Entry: 38 °C
